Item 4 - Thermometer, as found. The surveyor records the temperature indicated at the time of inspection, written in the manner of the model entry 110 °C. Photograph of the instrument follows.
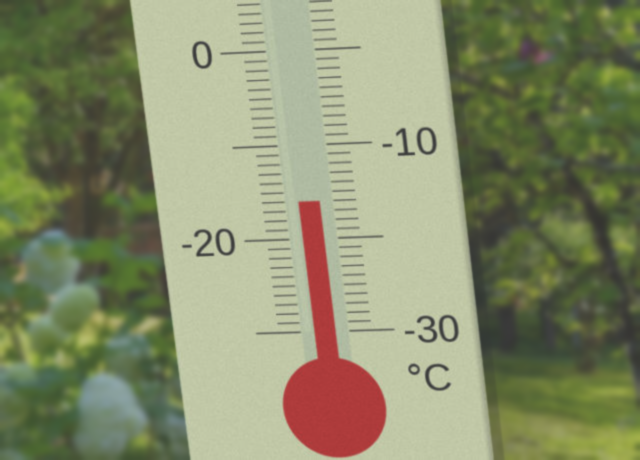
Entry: -16 °C
